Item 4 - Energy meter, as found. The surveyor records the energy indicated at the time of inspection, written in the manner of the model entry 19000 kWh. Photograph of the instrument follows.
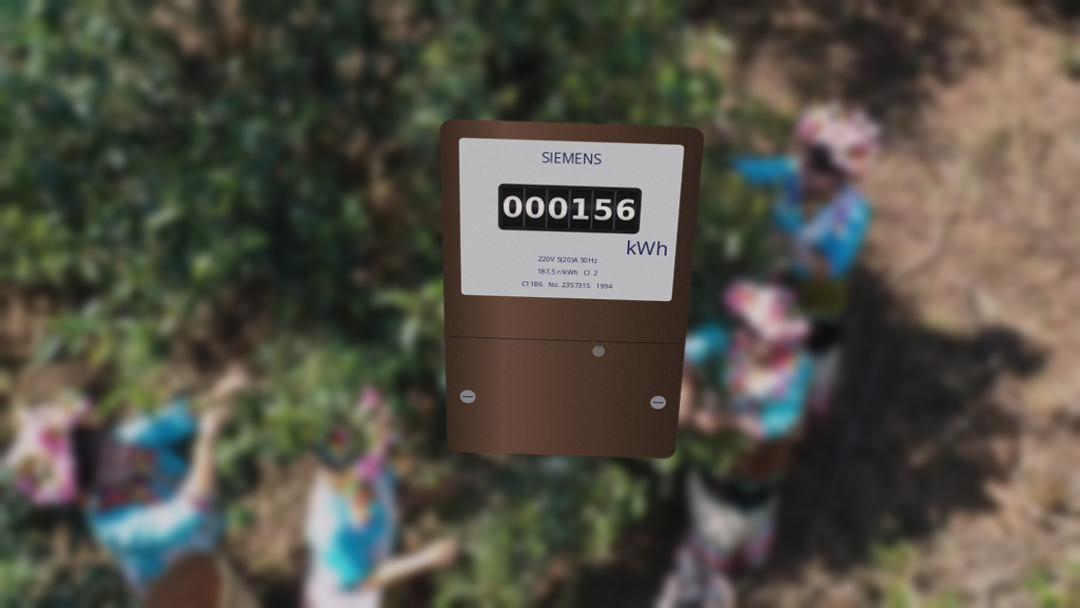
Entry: 156 kWh
